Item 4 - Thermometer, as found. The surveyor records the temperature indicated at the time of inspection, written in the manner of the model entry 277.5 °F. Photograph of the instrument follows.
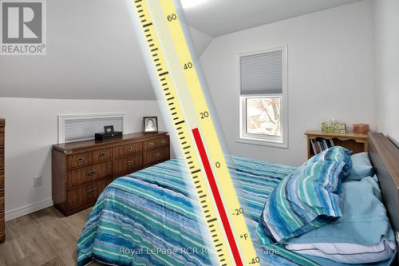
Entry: 16 °F
